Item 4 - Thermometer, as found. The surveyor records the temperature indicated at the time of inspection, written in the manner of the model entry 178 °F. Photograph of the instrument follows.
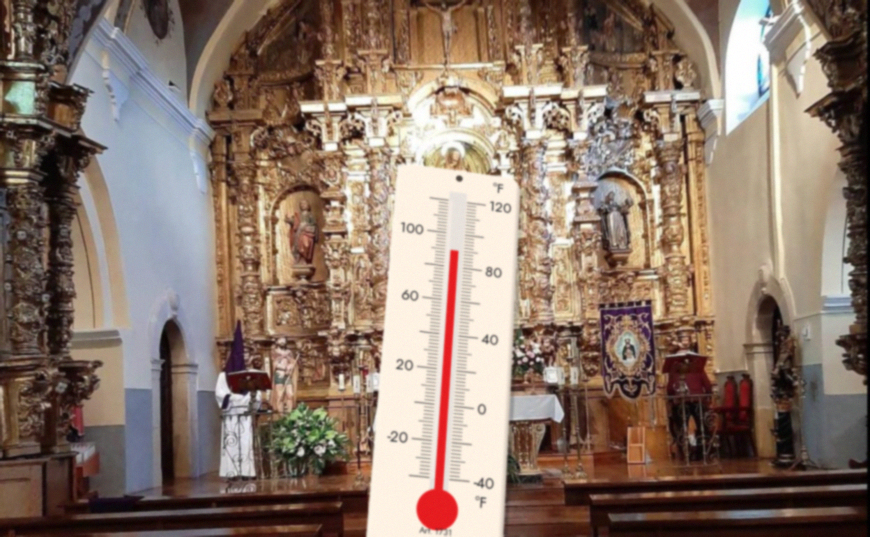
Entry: 90 °F
